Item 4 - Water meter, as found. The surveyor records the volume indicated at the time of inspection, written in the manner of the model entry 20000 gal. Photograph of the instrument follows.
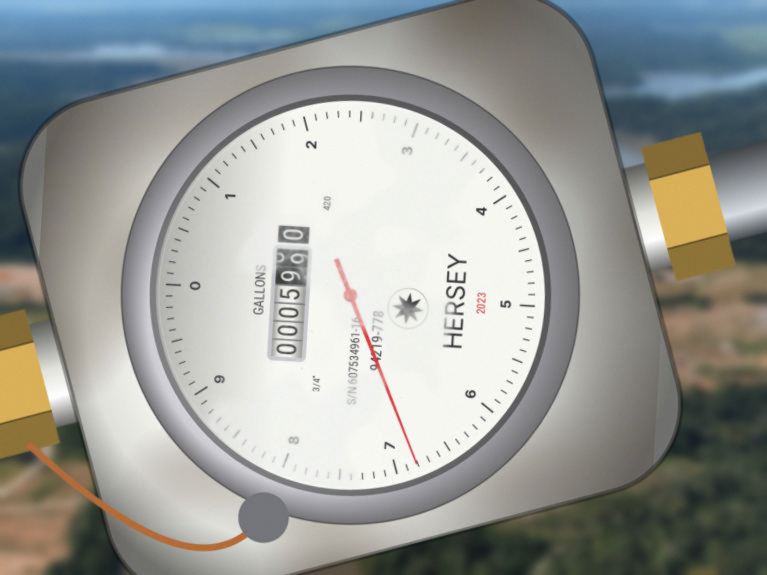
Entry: 5986.8 gal
